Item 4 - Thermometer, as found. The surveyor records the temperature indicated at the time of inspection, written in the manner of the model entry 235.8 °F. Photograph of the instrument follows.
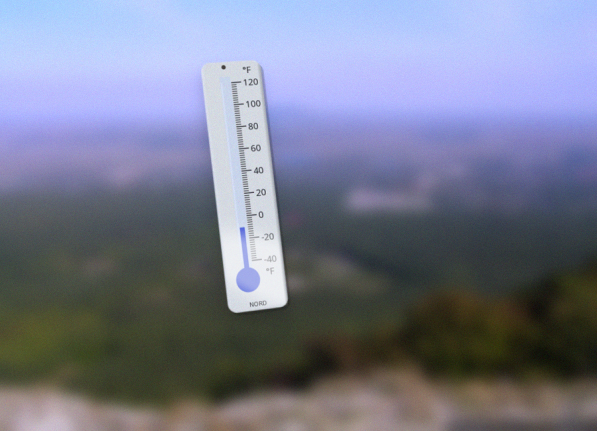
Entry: -10 °F
